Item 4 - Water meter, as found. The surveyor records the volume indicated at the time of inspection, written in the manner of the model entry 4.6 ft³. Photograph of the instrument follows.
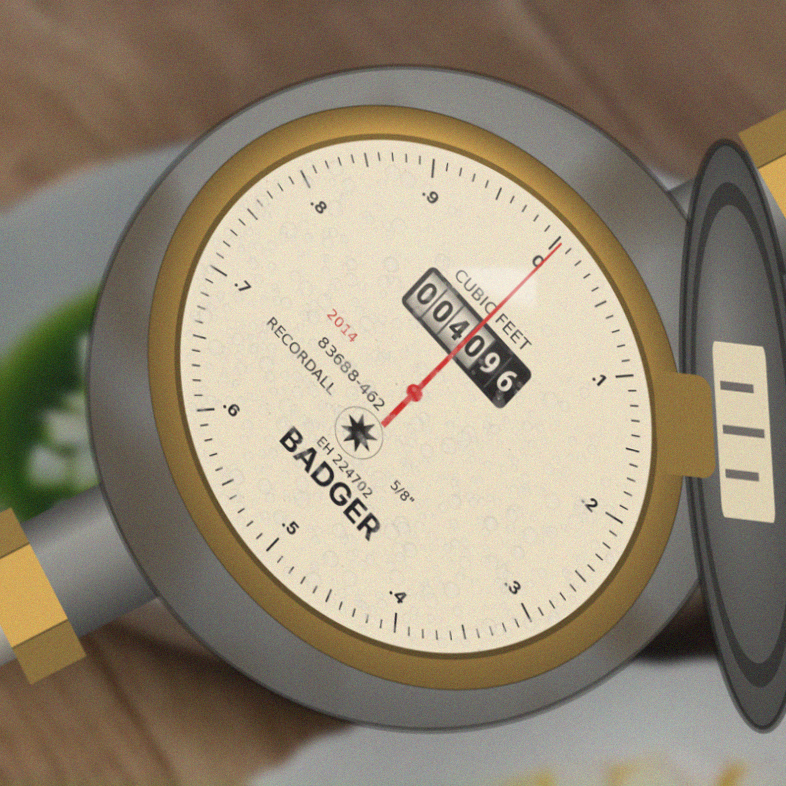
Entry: 4096.00 ft³
